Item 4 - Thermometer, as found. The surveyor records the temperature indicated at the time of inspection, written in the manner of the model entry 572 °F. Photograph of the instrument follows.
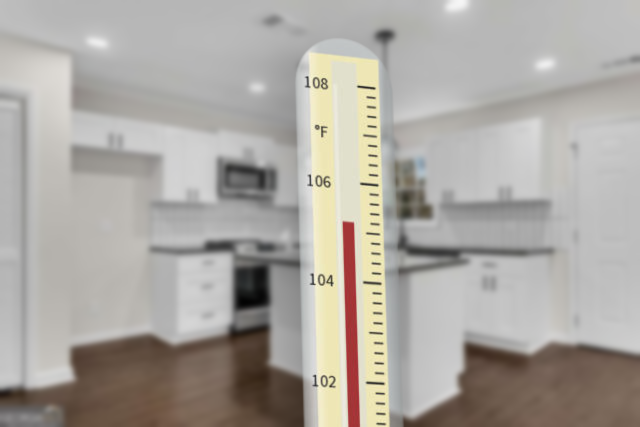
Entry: 105.2 °F
